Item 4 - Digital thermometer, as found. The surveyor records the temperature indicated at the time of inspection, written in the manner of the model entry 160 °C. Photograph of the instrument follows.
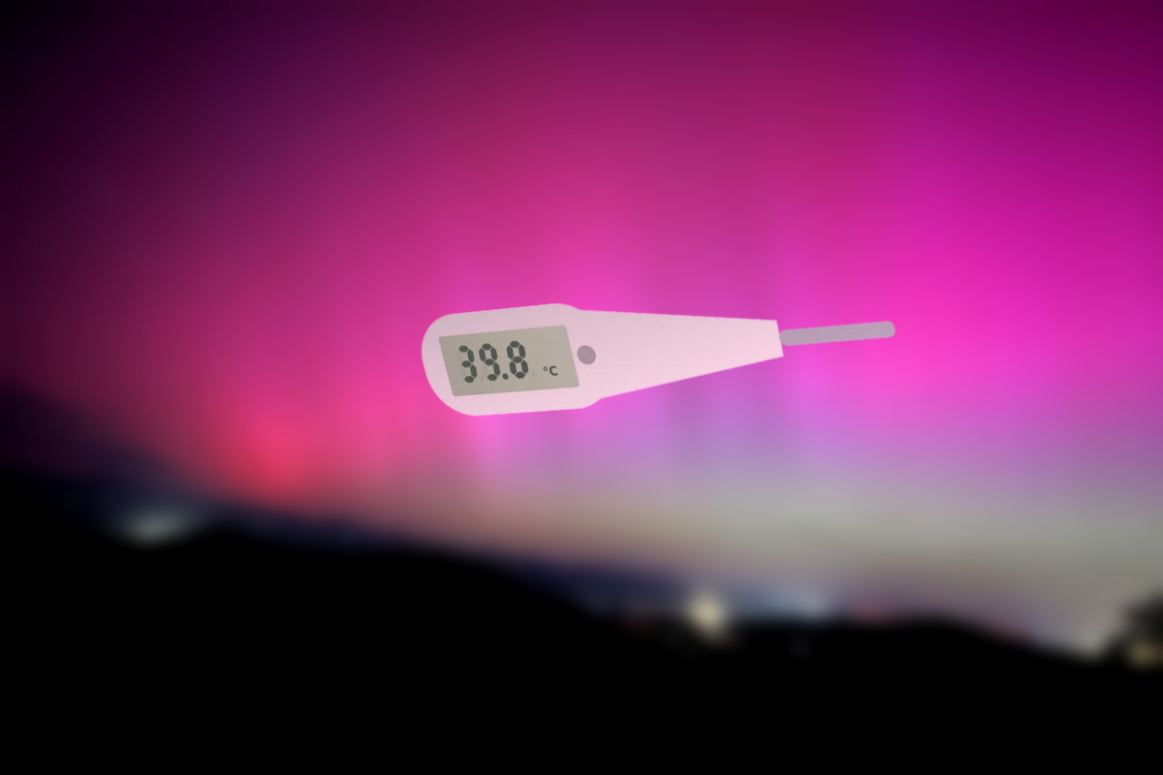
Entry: 39.8 °C
